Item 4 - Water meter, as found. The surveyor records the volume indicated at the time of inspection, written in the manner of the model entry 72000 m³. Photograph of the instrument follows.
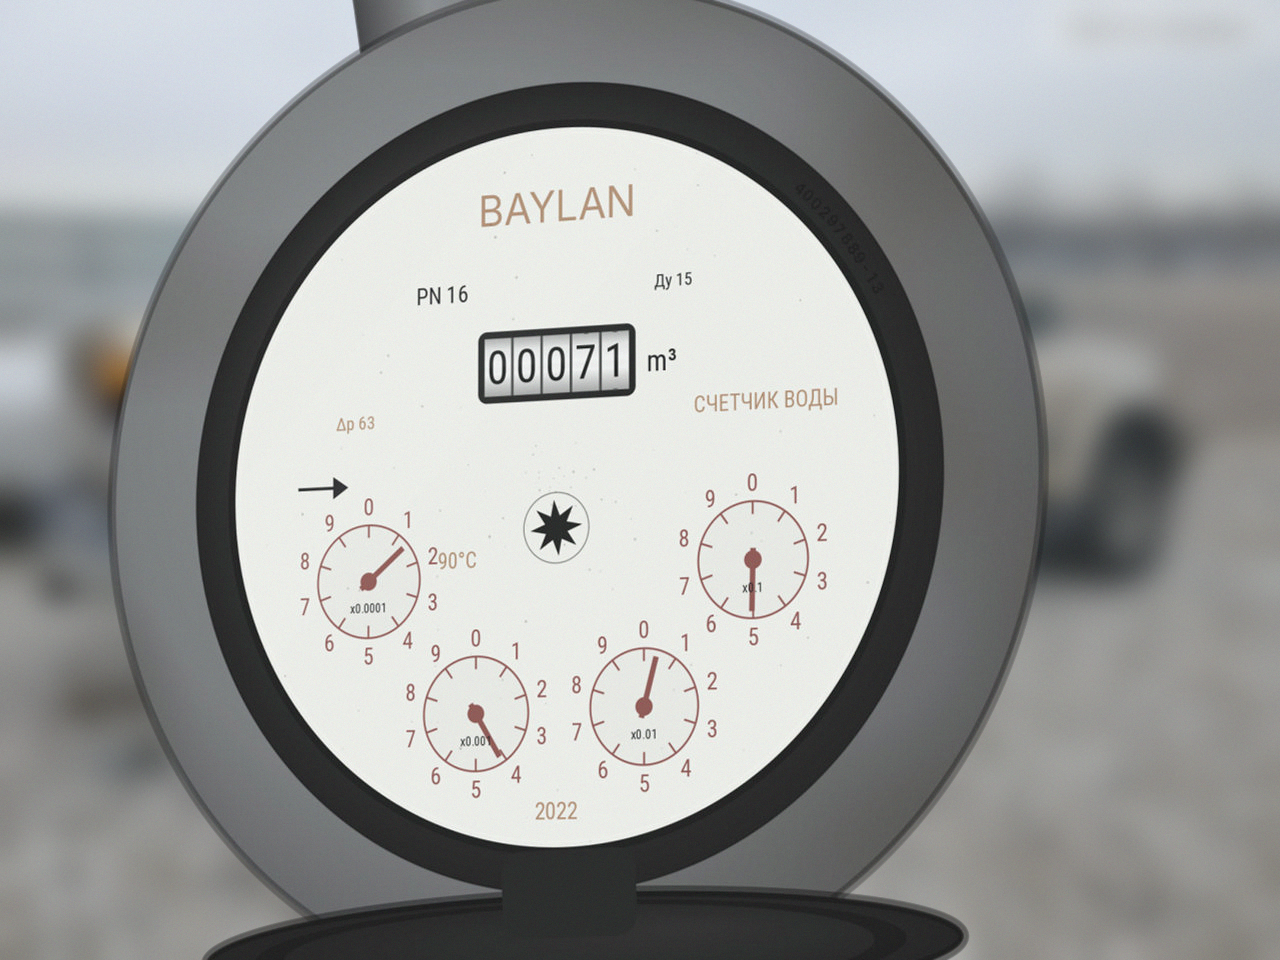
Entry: 71.5041 m³
